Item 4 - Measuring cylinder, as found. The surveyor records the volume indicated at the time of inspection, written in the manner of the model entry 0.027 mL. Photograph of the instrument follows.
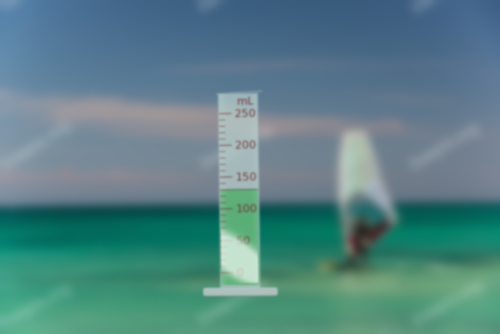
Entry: 130 mL
